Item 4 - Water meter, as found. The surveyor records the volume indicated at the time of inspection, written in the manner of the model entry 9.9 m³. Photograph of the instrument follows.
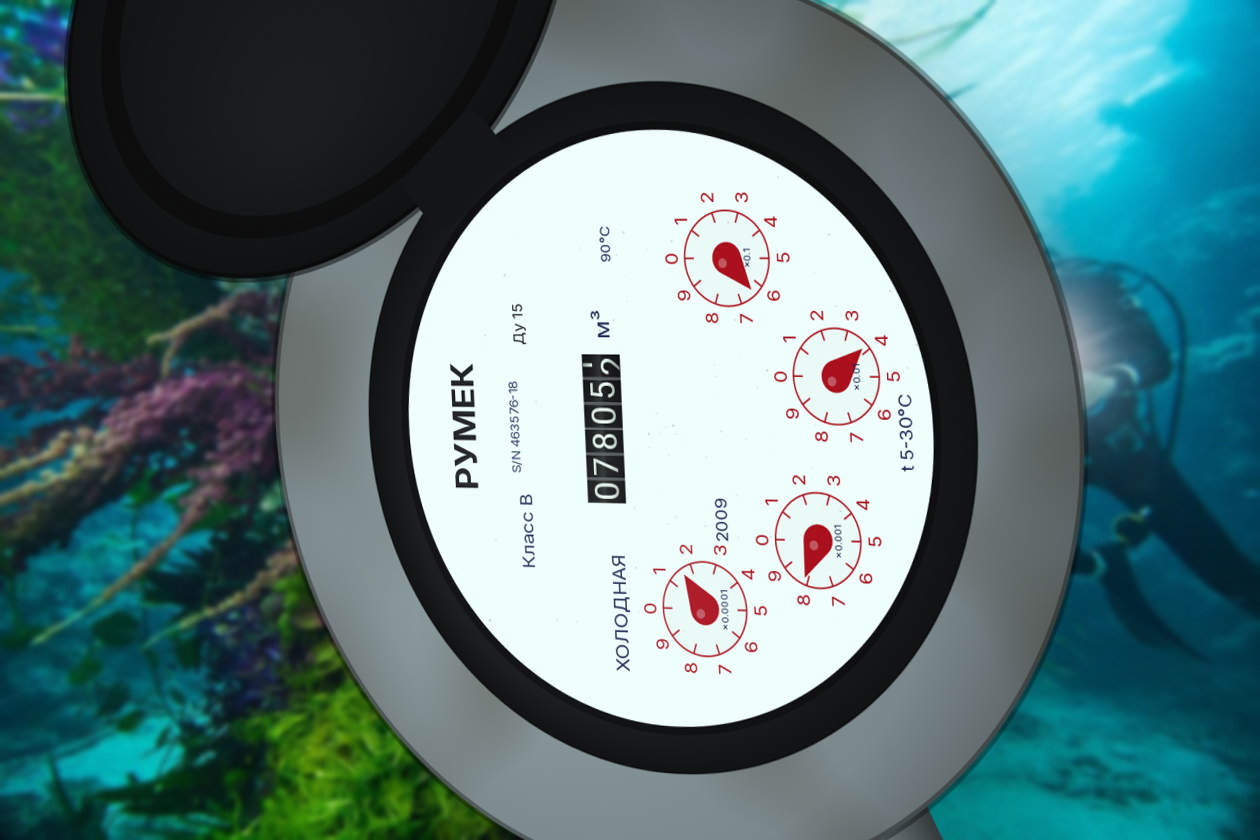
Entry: 78051.6381 m³
